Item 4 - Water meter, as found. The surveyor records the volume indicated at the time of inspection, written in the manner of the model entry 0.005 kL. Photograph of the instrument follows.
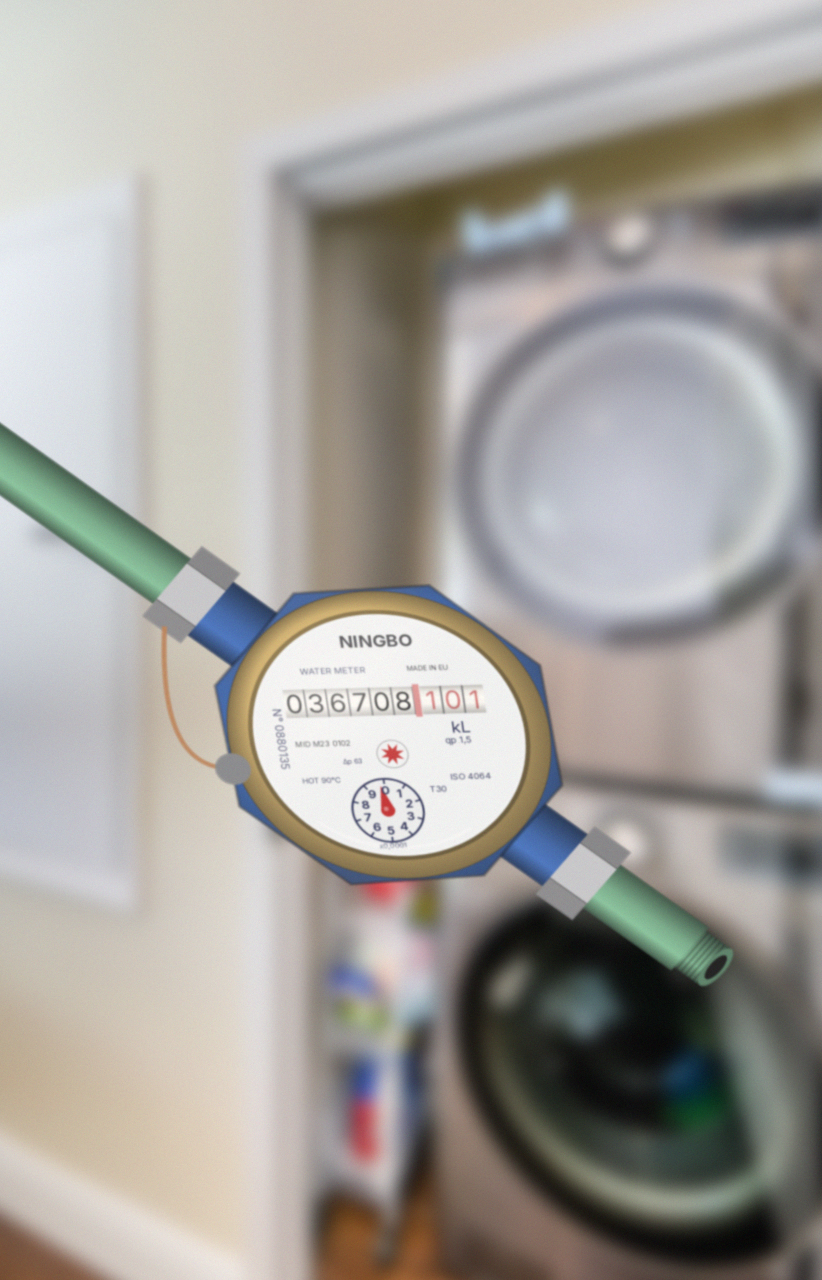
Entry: 36708.1009 kL
